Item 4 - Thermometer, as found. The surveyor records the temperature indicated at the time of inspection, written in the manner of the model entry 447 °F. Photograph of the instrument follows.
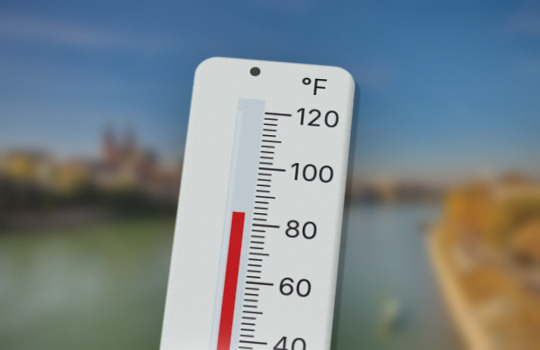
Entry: 84 °F
